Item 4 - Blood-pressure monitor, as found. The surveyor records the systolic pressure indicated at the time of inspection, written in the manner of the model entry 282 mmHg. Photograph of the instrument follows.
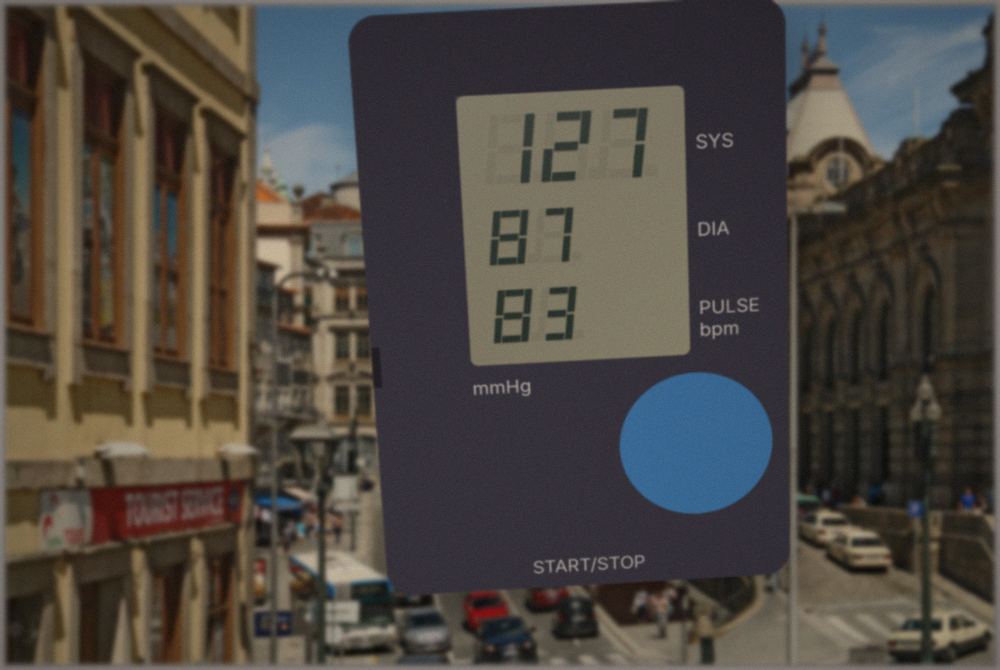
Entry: 127 mmHg
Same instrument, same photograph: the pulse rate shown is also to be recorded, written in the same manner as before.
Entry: 83 bpm
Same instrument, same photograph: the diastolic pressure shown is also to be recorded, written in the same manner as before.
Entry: 87 mmHg
